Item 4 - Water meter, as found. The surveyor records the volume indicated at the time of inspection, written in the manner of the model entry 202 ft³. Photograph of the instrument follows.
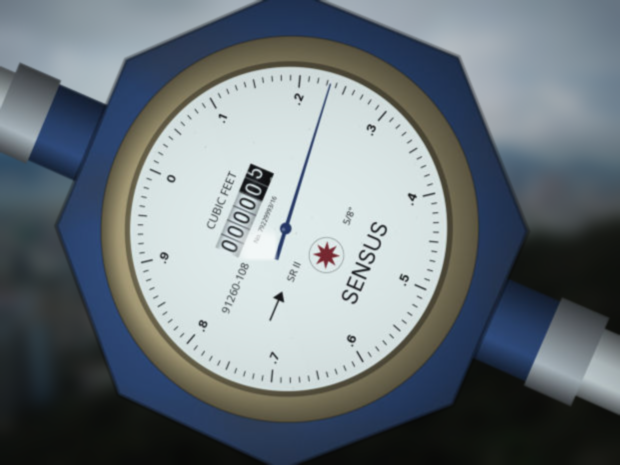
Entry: 5.23 ft³
